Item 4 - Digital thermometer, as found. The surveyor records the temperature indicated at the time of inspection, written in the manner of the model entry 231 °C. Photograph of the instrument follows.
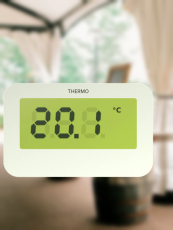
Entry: 20.1 °C
